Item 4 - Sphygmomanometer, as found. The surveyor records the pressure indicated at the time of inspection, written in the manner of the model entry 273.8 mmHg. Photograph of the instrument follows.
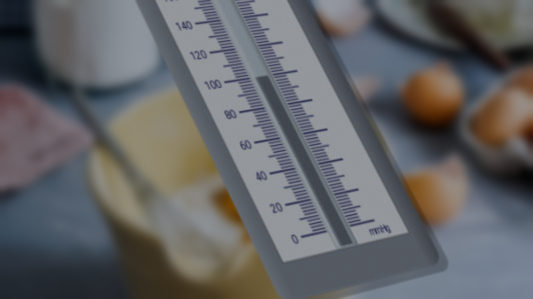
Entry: 100 mmHg
